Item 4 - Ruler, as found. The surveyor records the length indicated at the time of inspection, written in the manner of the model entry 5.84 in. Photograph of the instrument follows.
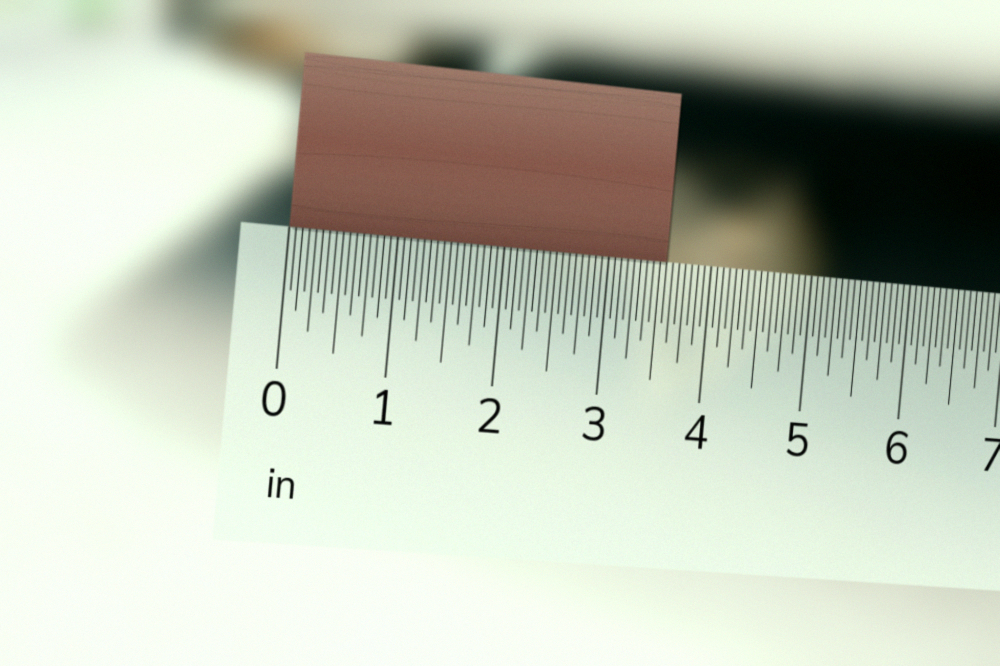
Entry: 3.5625 in
